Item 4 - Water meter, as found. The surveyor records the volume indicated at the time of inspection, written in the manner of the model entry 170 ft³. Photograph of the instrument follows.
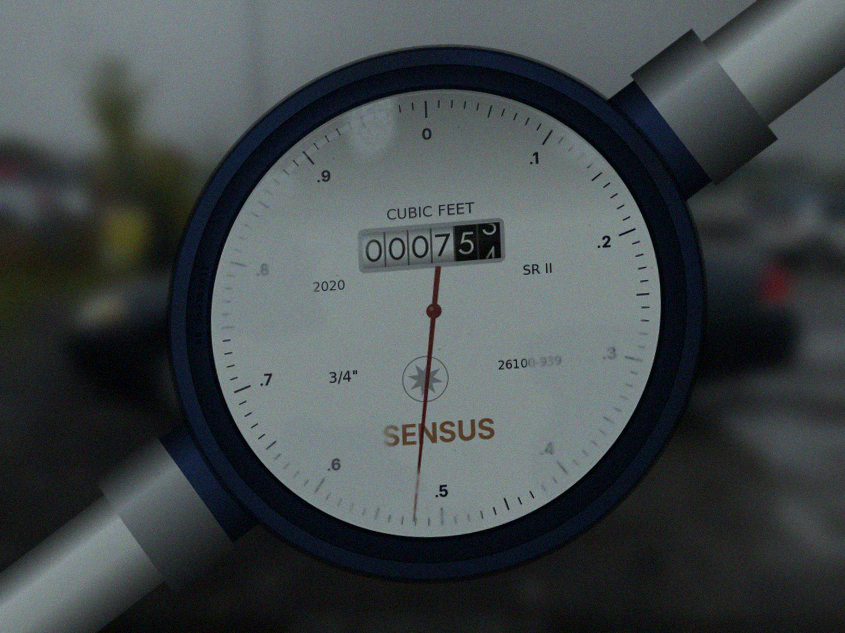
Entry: 753.52 ft³
